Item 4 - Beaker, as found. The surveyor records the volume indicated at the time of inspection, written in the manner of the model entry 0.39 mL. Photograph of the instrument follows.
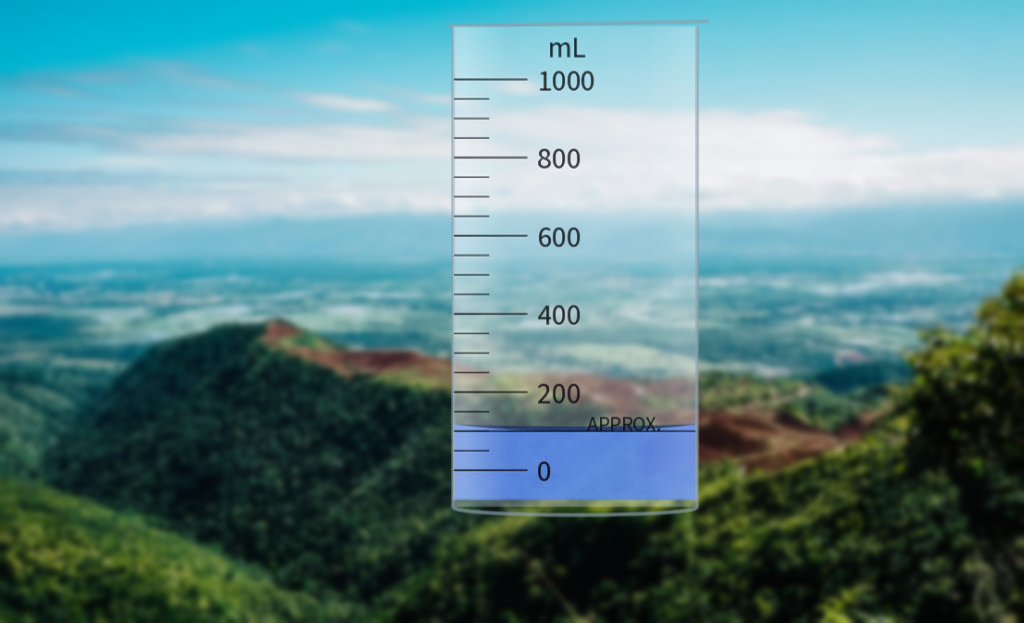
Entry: 100 mL
